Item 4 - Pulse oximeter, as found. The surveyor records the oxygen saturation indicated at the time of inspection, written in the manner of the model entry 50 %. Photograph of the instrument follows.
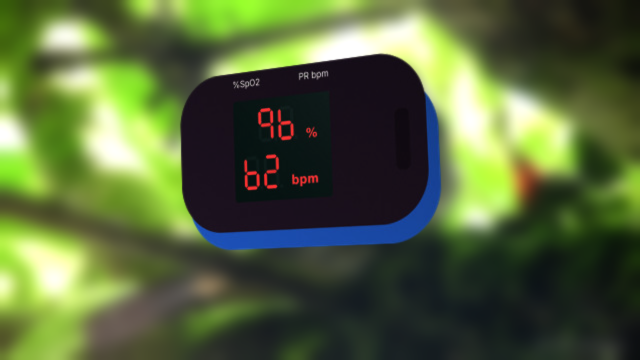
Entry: 96 %
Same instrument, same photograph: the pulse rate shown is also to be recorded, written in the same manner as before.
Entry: 62 bpm
